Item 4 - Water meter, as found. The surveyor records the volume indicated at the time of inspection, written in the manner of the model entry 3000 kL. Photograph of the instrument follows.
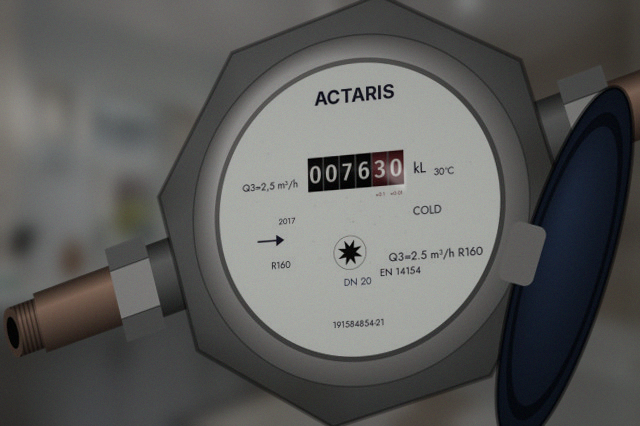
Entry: 76.30 kL
